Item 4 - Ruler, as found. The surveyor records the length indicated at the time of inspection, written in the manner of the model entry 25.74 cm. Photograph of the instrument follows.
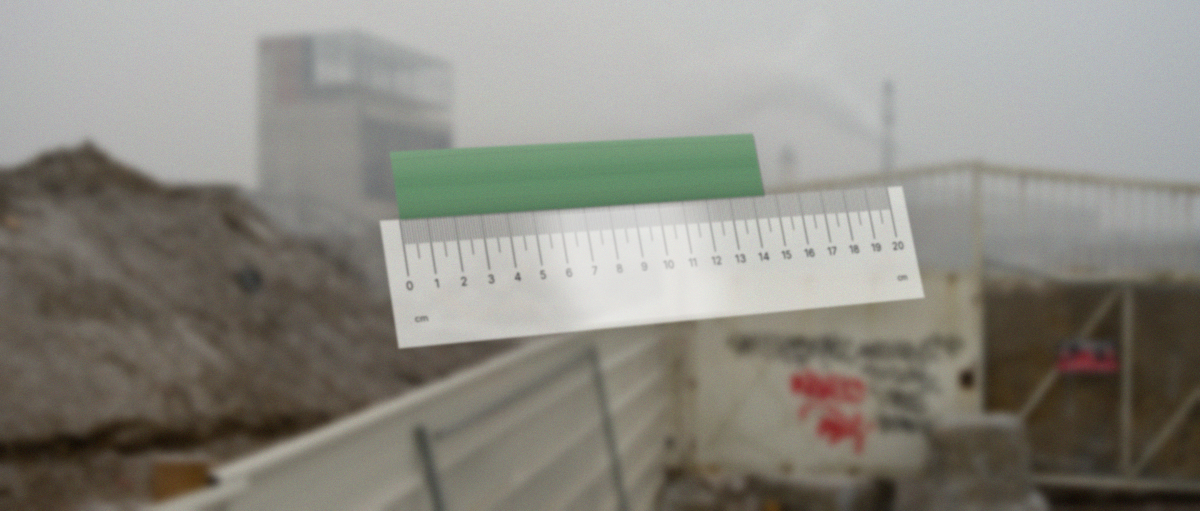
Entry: 14.5 cm
